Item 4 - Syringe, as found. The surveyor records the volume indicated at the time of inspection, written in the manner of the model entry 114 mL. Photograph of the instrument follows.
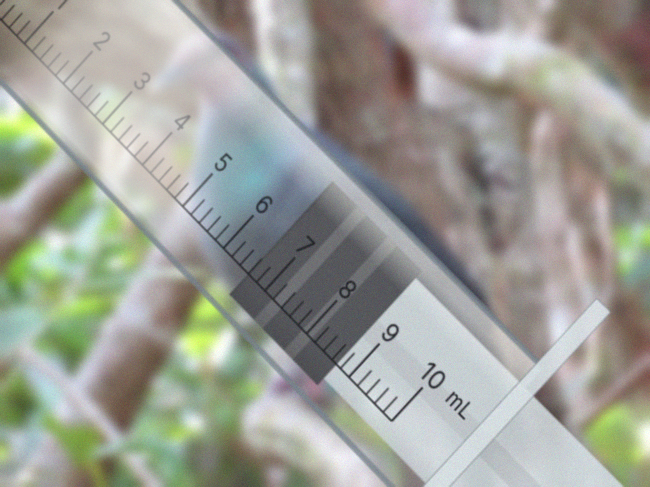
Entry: 6.6 mL
